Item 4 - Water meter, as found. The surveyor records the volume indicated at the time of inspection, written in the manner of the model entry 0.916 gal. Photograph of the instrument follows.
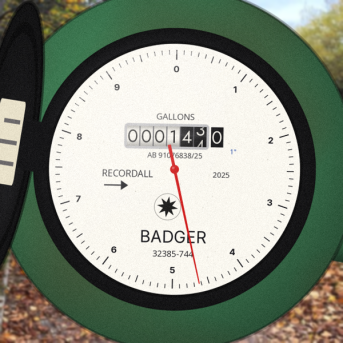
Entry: 1434.6 gal
